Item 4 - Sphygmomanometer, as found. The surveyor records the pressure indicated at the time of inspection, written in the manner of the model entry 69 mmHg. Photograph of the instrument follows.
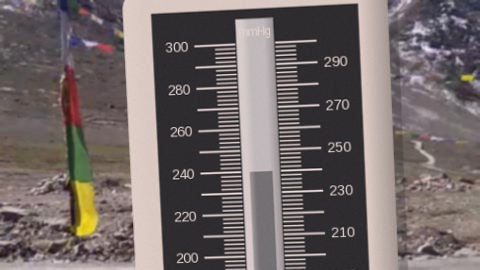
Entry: 240 mmHg
